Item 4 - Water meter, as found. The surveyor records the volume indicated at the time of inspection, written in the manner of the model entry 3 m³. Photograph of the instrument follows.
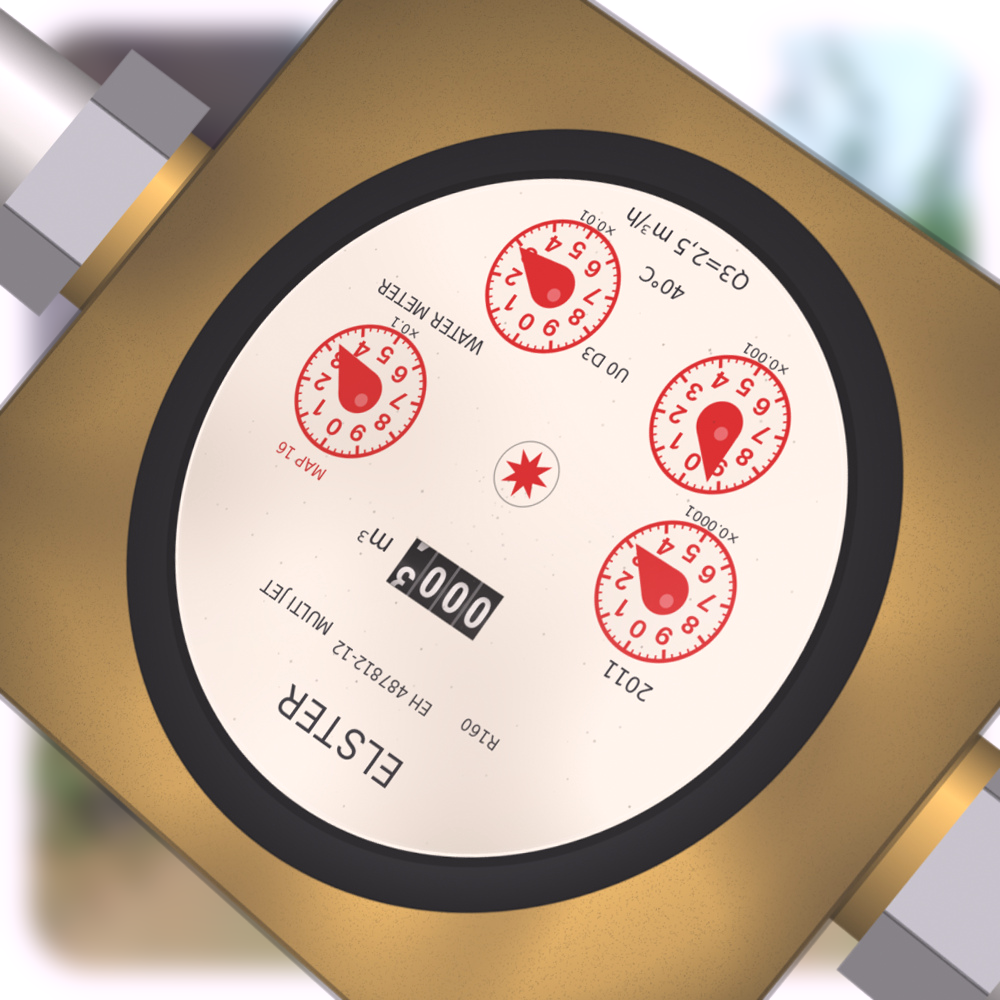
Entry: 3.3293 m³
